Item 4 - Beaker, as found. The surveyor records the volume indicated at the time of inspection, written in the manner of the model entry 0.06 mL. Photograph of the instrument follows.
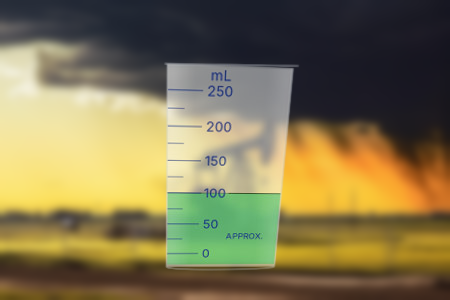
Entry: 100 mL
